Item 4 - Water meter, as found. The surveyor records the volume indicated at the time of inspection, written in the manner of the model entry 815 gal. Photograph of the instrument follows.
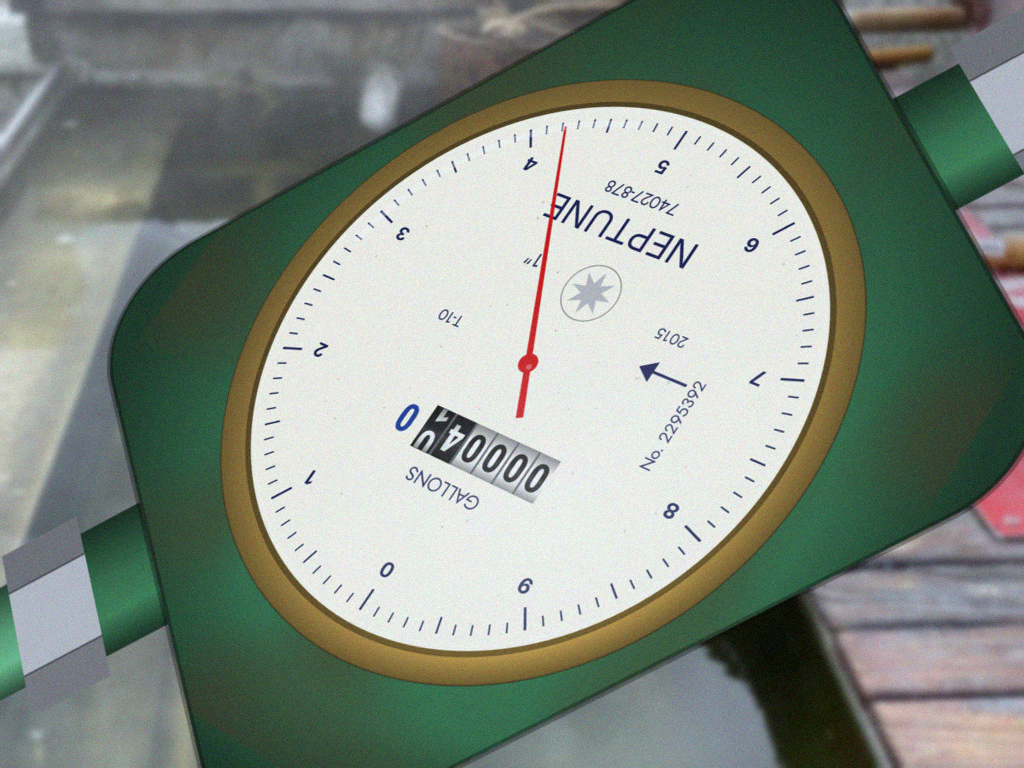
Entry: 404.2 gal
